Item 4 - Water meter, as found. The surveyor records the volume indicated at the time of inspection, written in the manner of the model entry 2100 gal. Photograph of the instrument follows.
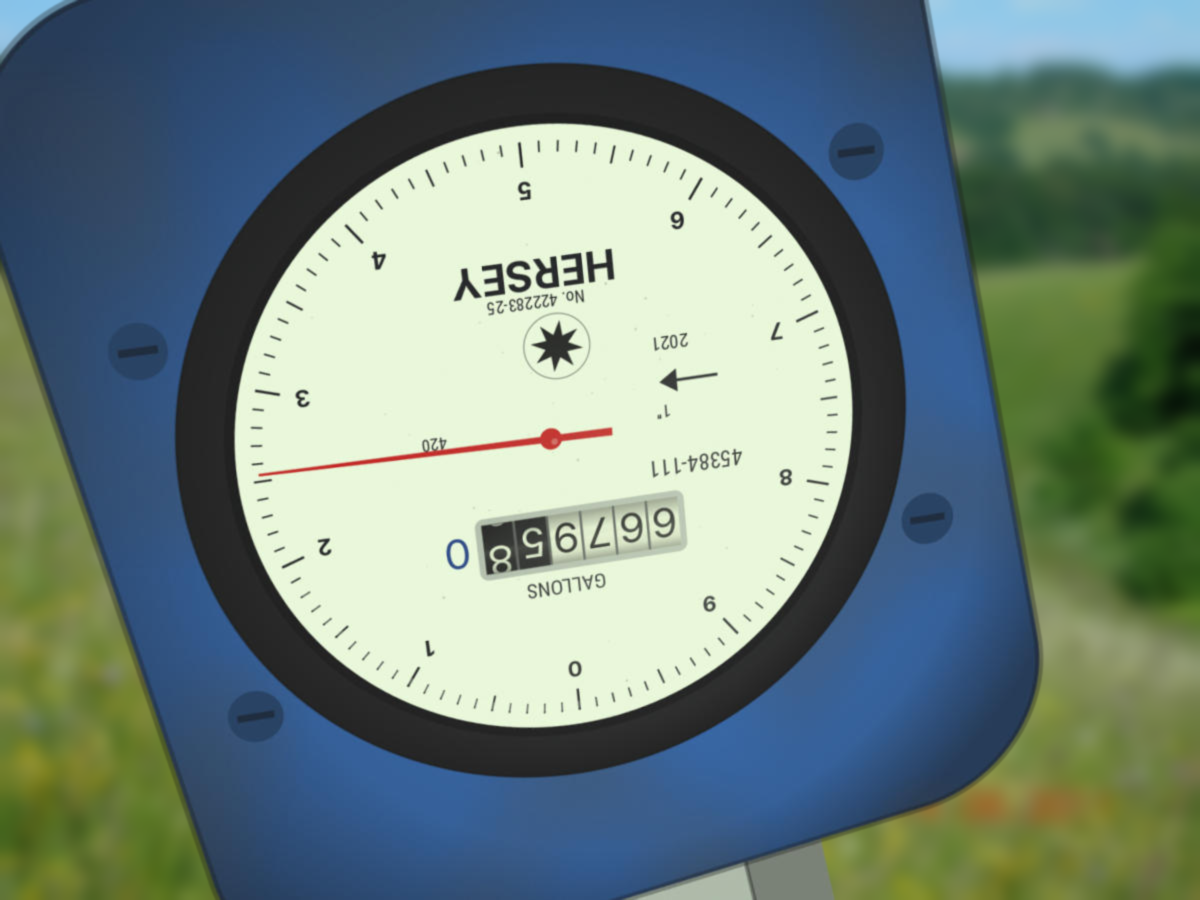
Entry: 6679582.5 gal
